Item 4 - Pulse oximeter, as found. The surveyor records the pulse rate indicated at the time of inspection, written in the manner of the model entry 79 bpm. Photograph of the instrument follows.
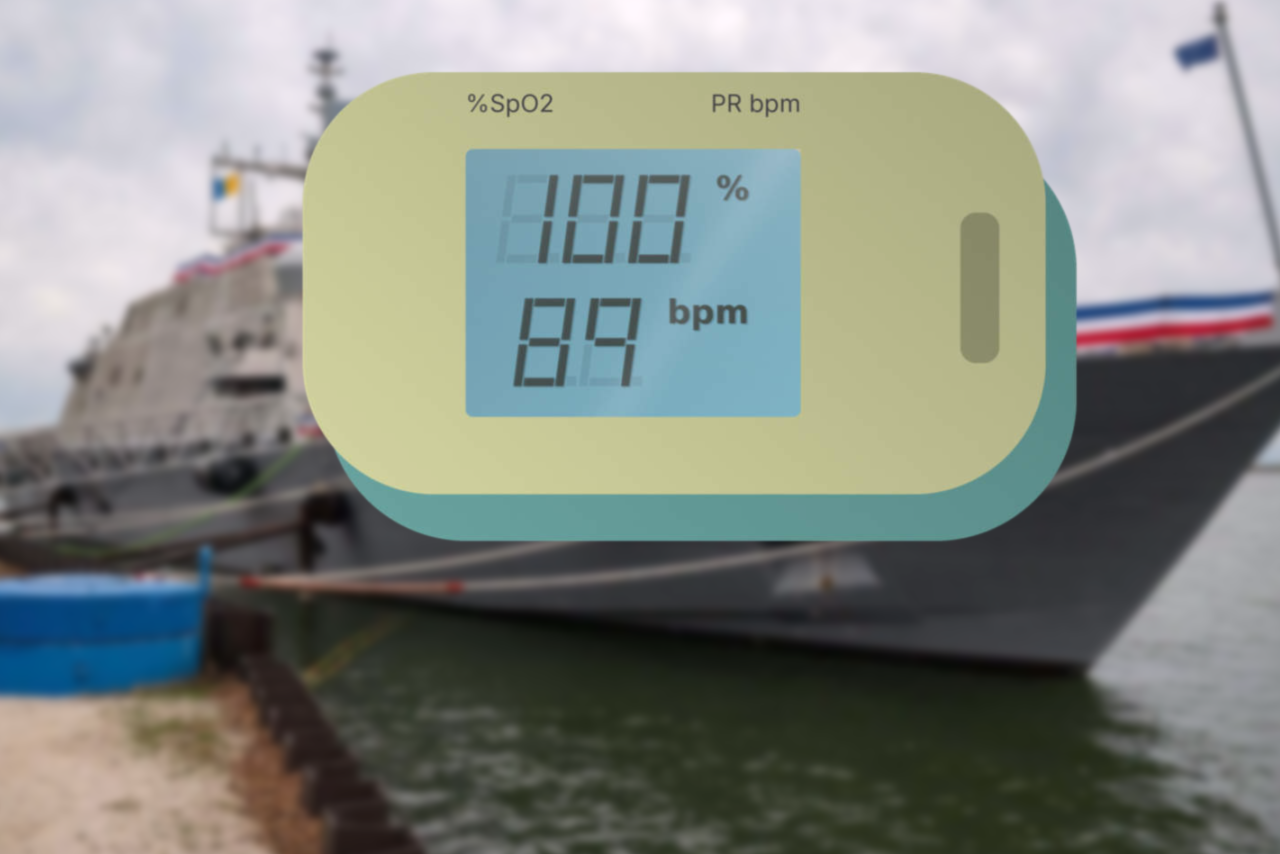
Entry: 89 bpm
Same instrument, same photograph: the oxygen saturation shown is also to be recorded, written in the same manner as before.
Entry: 100 %
